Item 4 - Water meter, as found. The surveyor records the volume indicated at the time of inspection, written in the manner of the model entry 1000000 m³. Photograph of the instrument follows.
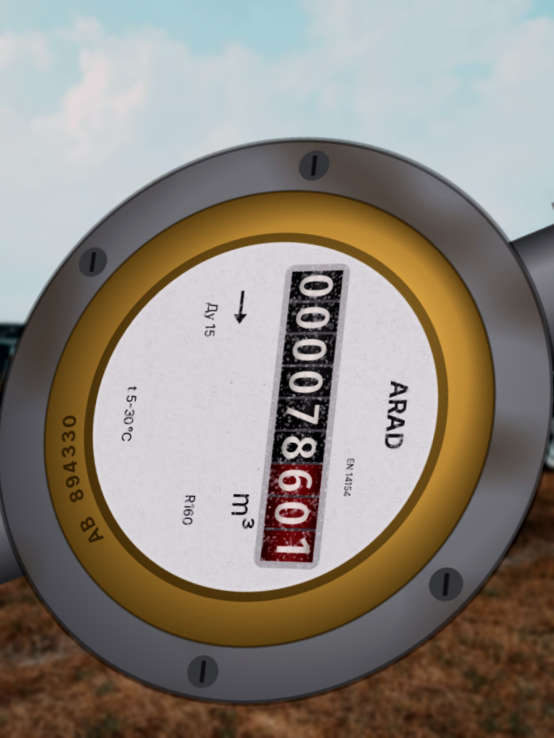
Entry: 78.601 m³
